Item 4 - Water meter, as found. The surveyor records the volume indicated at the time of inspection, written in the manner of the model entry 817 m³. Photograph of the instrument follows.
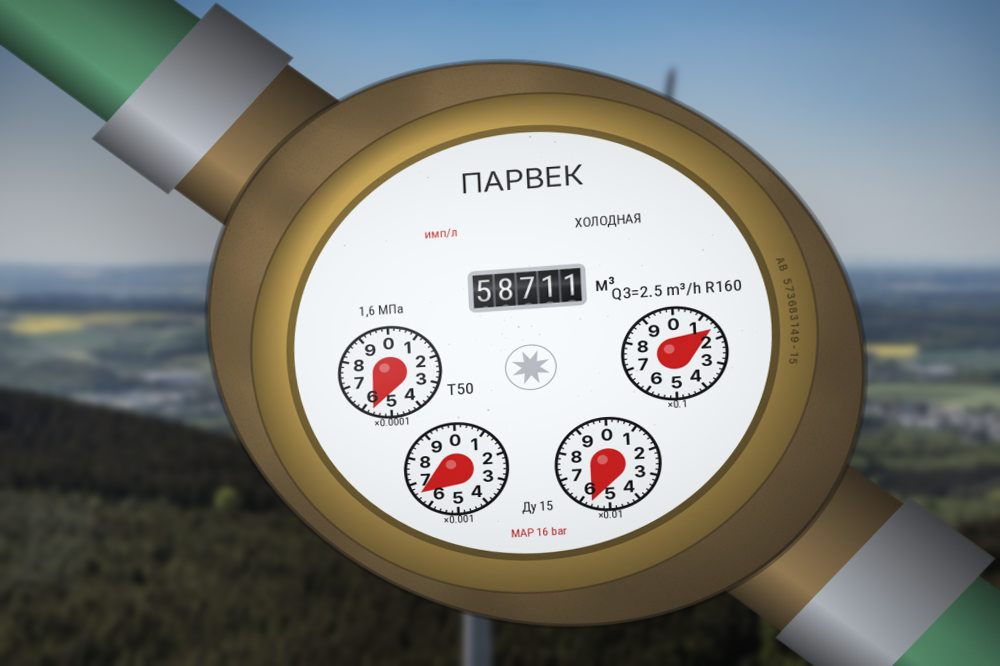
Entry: 58711.1565 m³
